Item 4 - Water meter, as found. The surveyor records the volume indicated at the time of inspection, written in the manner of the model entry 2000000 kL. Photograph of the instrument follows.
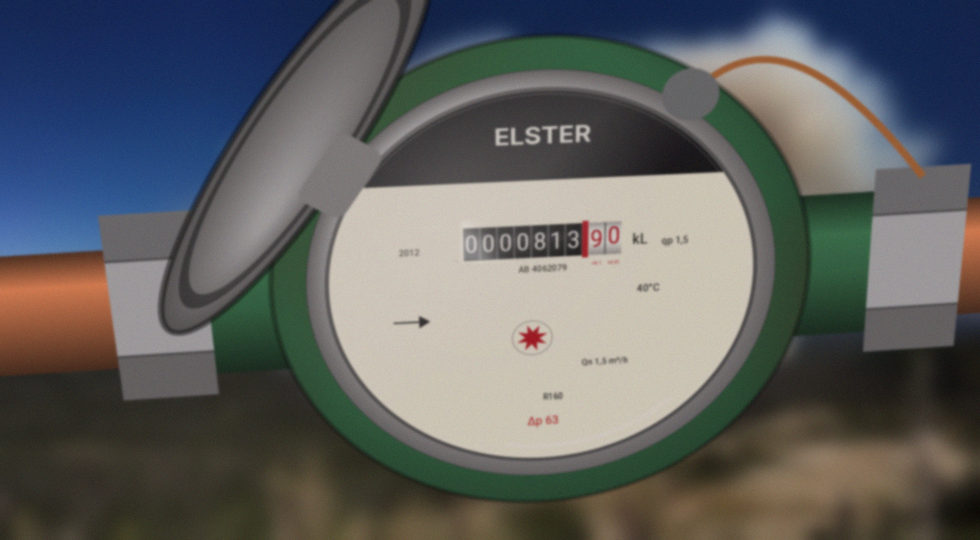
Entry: 813.90 kL
